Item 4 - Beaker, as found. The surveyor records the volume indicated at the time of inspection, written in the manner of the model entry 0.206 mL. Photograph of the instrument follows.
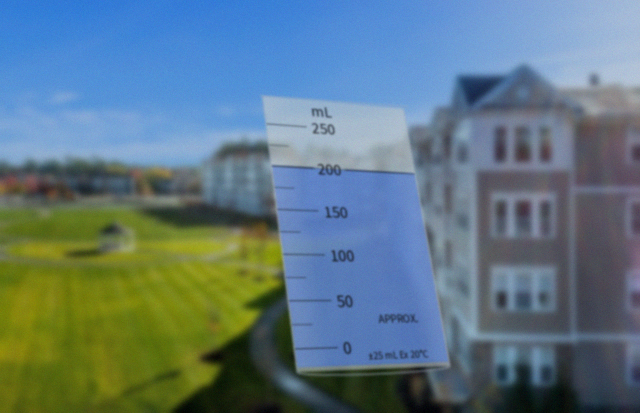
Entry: 200 mL
